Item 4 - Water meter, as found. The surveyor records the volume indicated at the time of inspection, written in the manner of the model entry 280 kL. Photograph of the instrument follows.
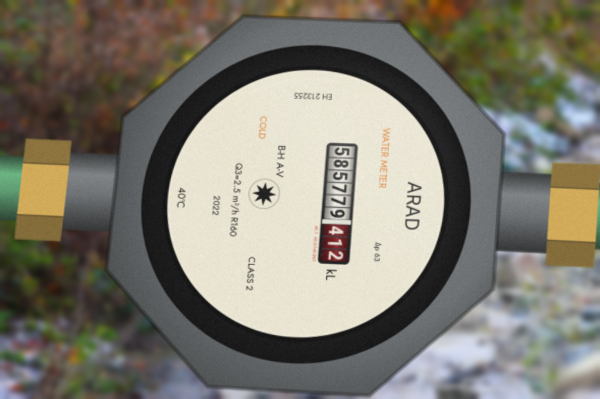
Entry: 585779.412 kL
